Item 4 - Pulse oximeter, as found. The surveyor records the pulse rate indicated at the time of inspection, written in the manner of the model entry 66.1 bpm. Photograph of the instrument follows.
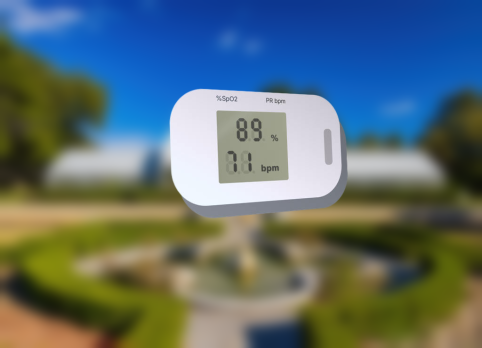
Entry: 71 bpm
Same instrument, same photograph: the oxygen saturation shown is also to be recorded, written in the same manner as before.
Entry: 89 %
